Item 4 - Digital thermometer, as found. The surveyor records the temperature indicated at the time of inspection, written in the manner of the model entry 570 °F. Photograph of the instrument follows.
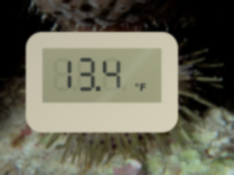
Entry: 13.4 °F
